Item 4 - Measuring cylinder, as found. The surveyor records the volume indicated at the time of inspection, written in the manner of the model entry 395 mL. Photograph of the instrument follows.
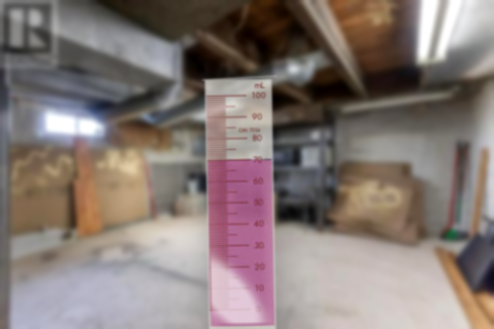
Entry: 70 mL
